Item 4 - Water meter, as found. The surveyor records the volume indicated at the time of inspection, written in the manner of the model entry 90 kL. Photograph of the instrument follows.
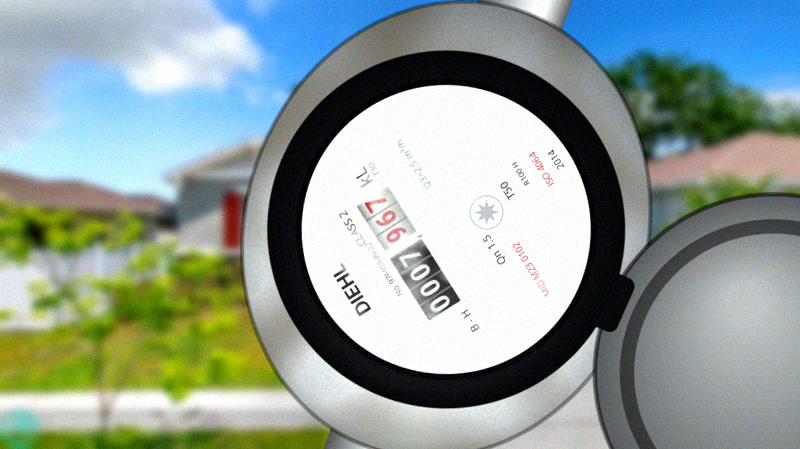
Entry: 7.967 kL
